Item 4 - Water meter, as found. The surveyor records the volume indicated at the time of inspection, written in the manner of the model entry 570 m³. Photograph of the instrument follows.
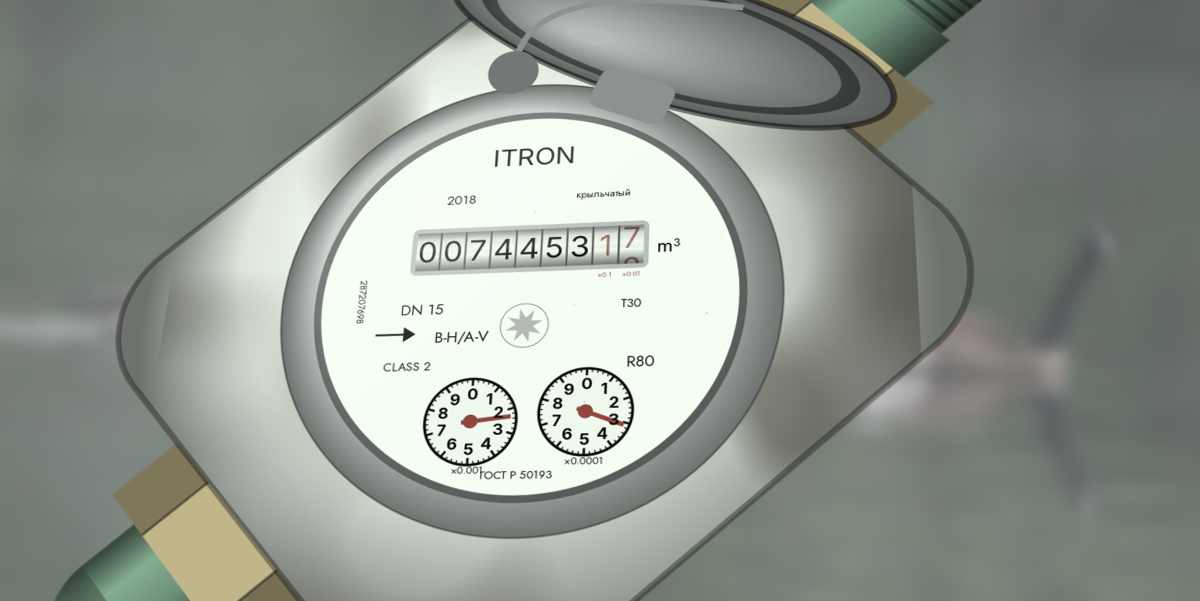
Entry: 74453.1723 m³
